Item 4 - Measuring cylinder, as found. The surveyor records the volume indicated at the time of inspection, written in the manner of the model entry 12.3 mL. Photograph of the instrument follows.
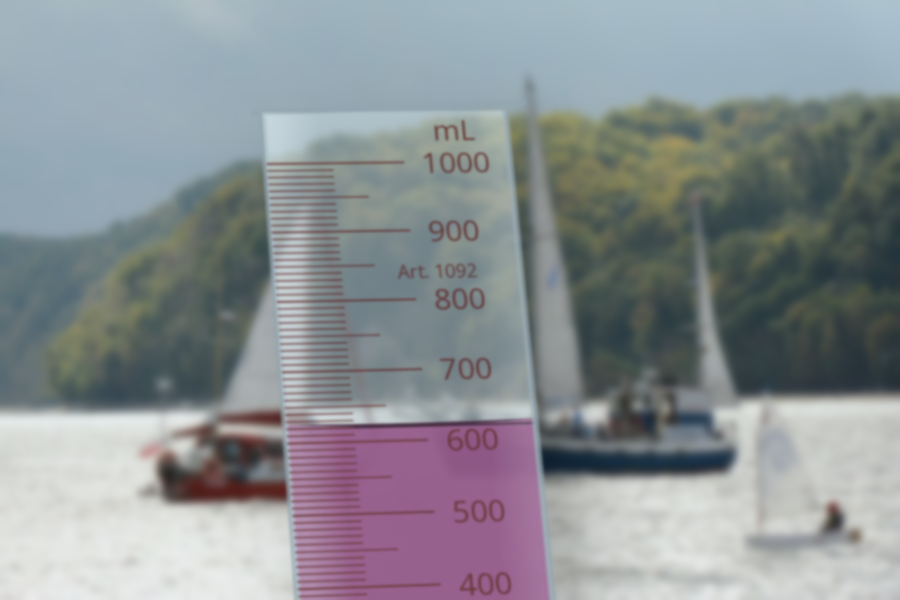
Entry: 620 mL
